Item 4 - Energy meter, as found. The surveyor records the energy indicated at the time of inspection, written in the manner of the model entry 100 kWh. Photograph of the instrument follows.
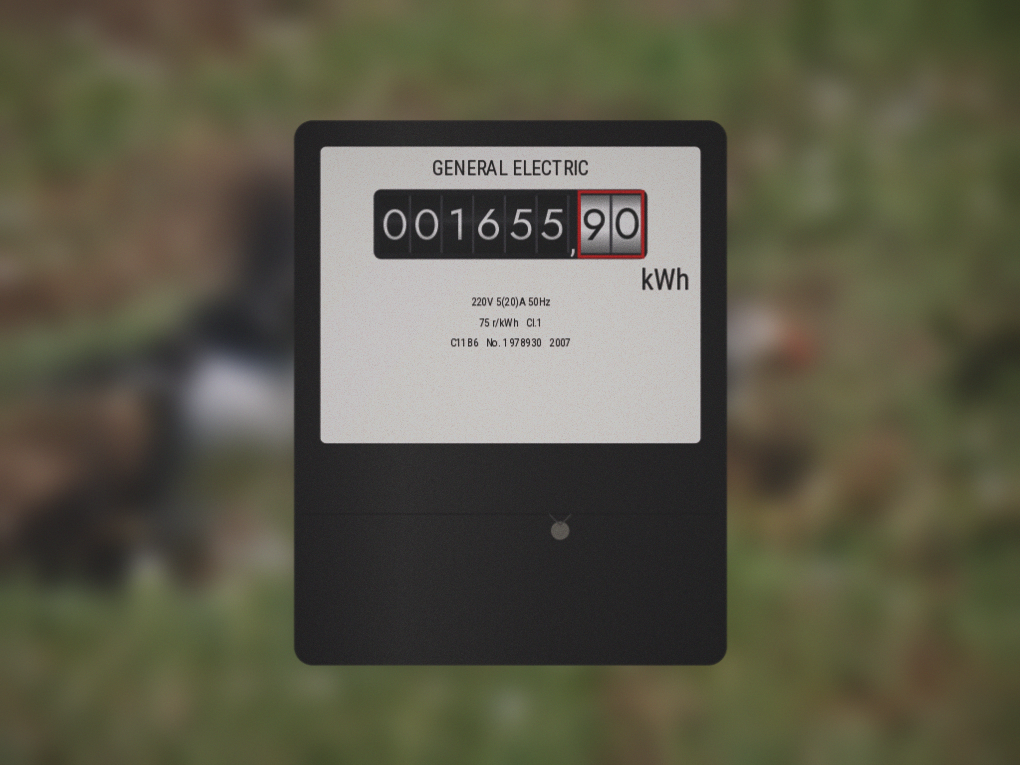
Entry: 1655.90 kWh
